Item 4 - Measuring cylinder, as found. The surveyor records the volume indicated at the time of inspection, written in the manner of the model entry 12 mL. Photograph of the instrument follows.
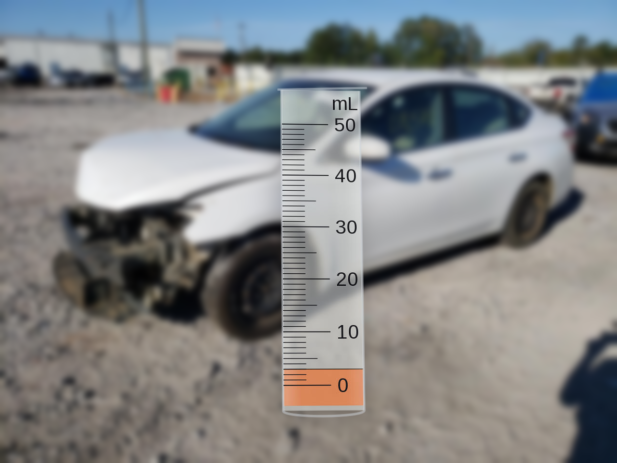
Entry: 3 mL
